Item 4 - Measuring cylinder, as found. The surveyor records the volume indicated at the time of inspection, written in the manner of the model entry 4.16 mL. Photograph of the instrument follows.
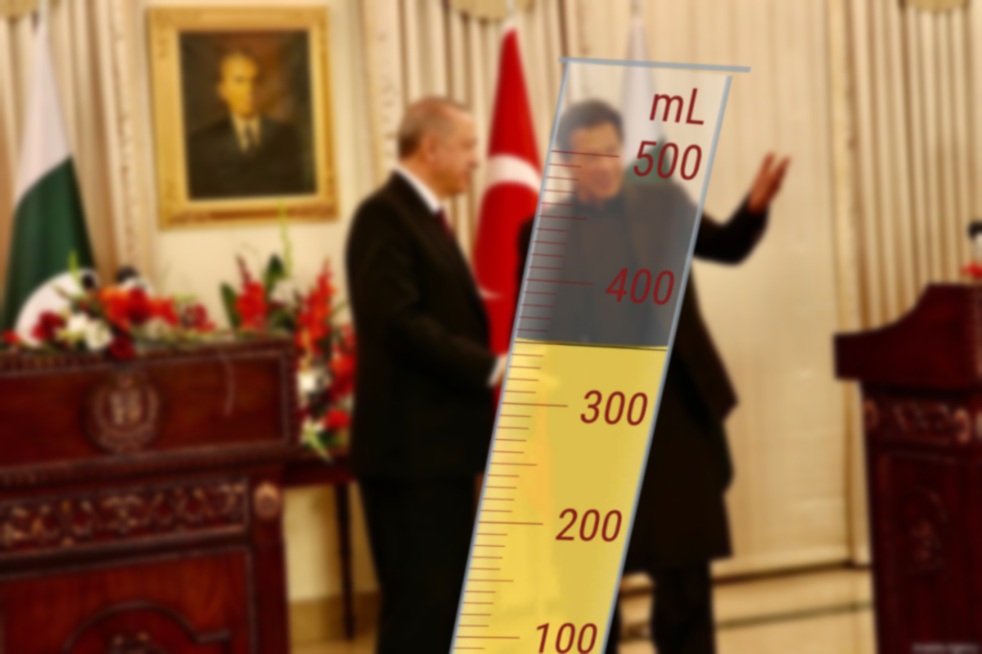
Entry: 350 mL
